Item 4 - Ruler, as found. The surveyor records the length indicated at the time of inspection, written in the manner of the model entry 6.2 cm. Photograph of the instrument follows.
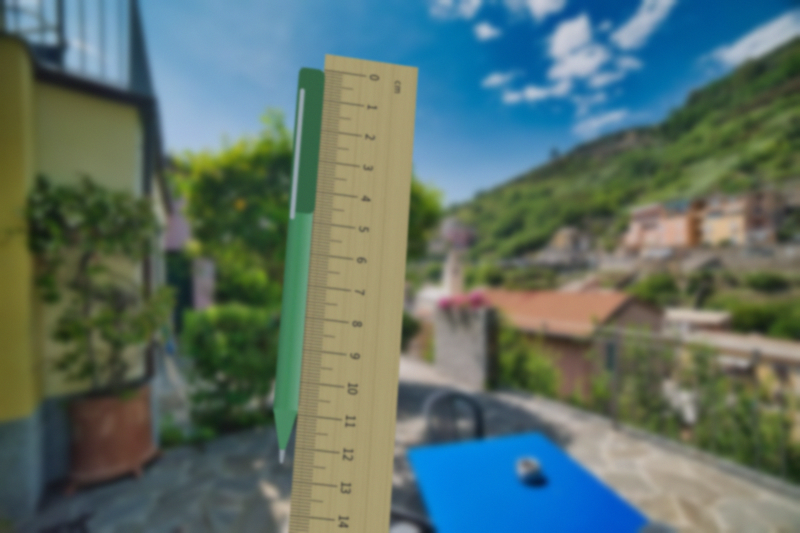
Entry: 12.5 cm
